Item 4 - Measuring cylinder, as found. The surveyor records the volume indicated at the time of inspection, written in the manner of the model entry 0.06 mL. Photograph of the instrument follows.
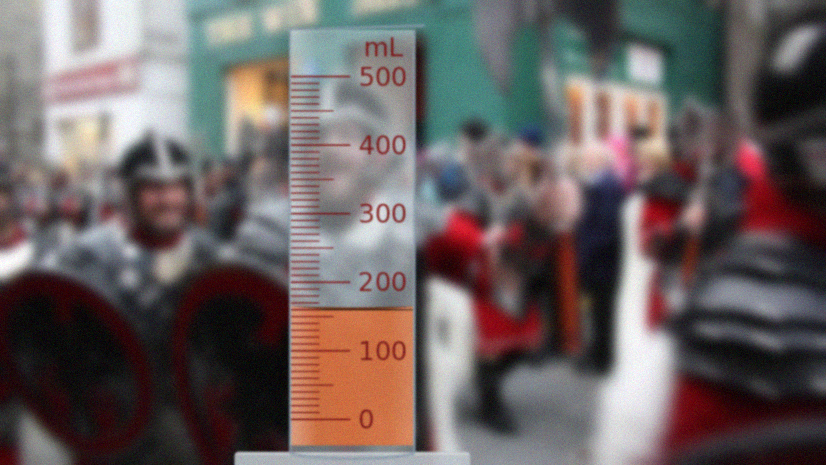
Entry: 160 mL
